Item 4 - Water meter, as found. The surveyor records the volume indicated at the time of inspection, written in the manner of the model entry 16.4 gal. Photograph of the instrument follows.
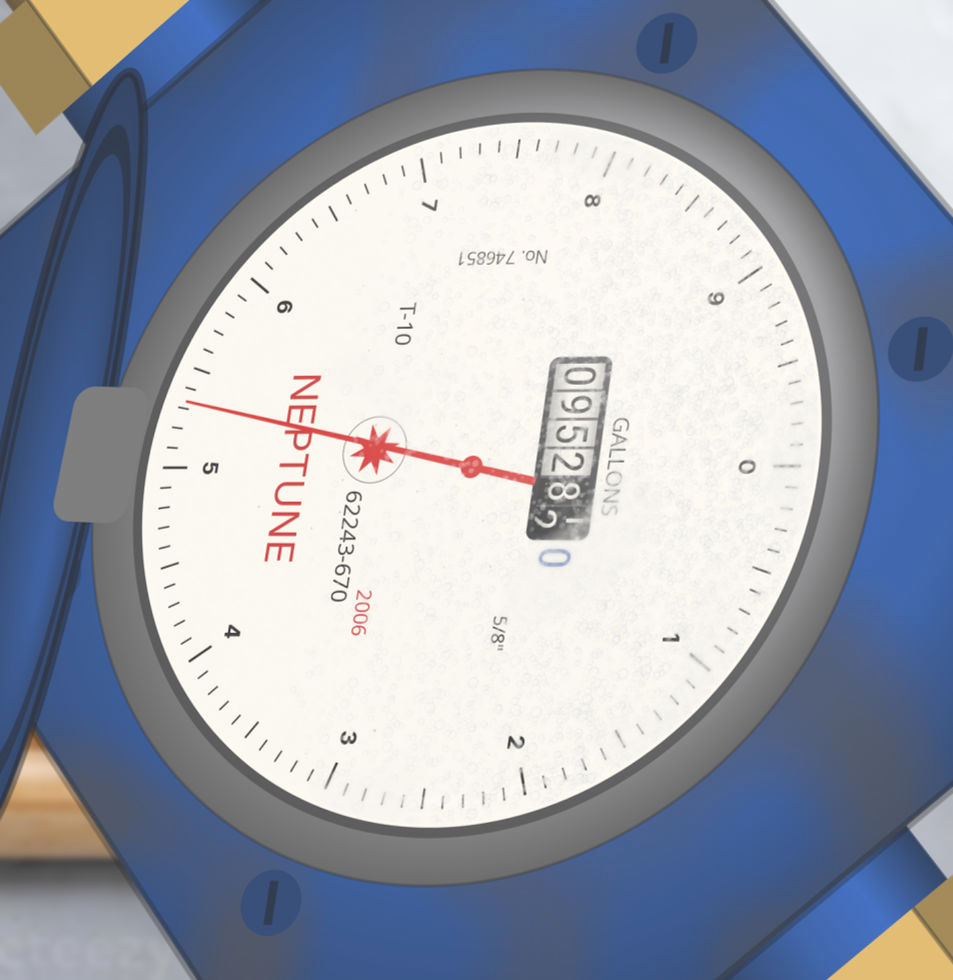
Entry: 952815.3 gal
